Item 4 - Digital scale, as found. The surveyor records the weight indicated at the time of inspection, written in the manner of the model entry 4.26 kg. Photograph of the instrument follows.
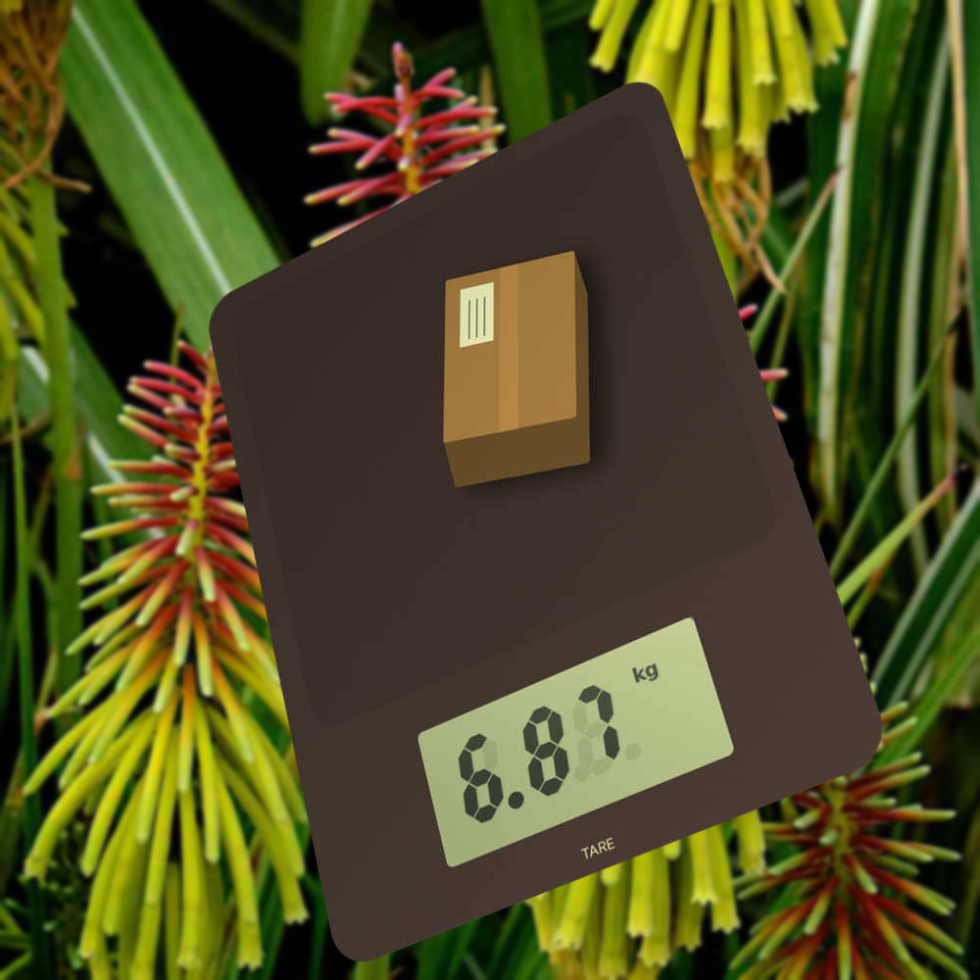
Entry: 6.87 kg
